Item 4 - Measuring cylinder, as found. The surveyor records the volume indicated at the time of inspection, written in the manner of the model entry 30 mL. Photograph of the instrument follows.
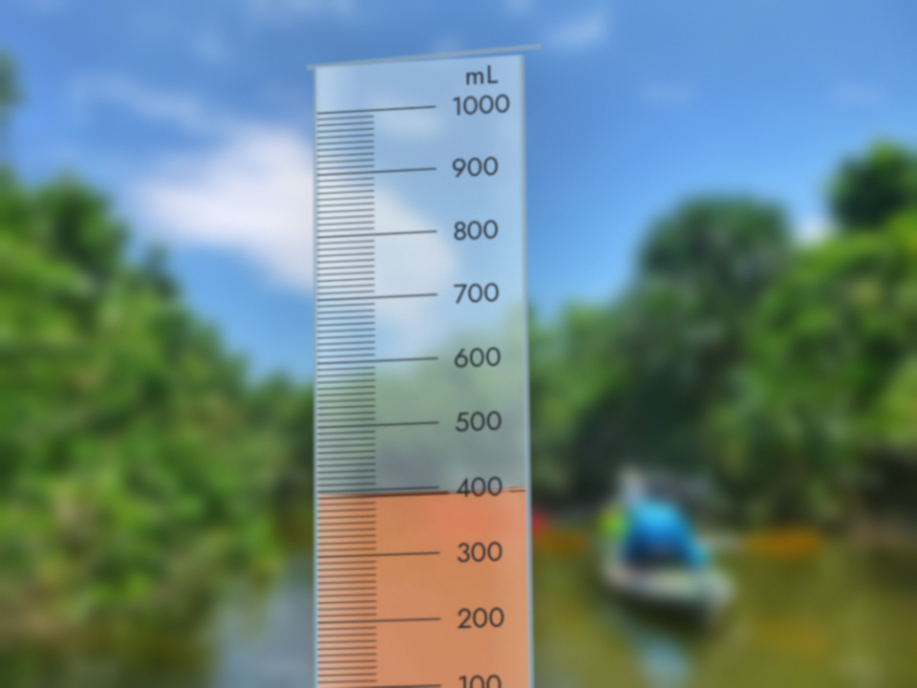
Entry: 390 mL
